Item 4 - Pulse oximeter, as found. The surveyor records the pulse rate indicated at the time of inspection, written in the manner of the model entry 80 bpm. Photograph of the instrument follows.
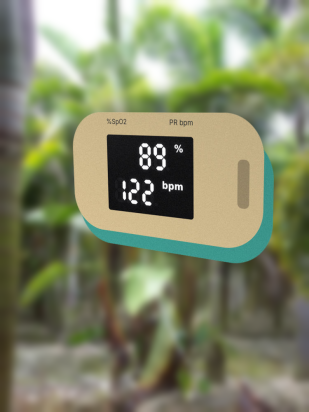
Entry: 122 bpm
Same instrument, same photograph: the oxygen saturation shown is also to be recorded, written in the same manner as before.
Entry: 89 %
